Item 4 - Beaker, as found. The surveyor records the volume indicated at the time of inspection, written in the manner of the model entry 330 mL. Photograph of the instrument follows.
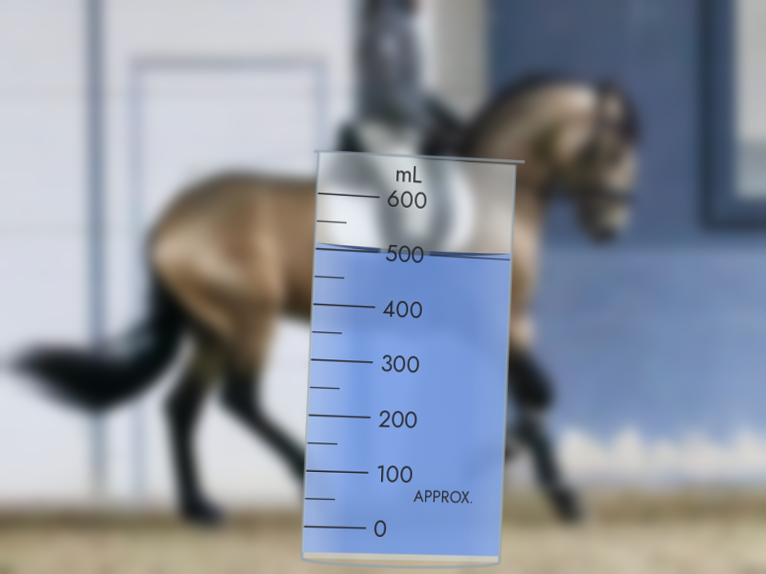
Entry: 500 mL
